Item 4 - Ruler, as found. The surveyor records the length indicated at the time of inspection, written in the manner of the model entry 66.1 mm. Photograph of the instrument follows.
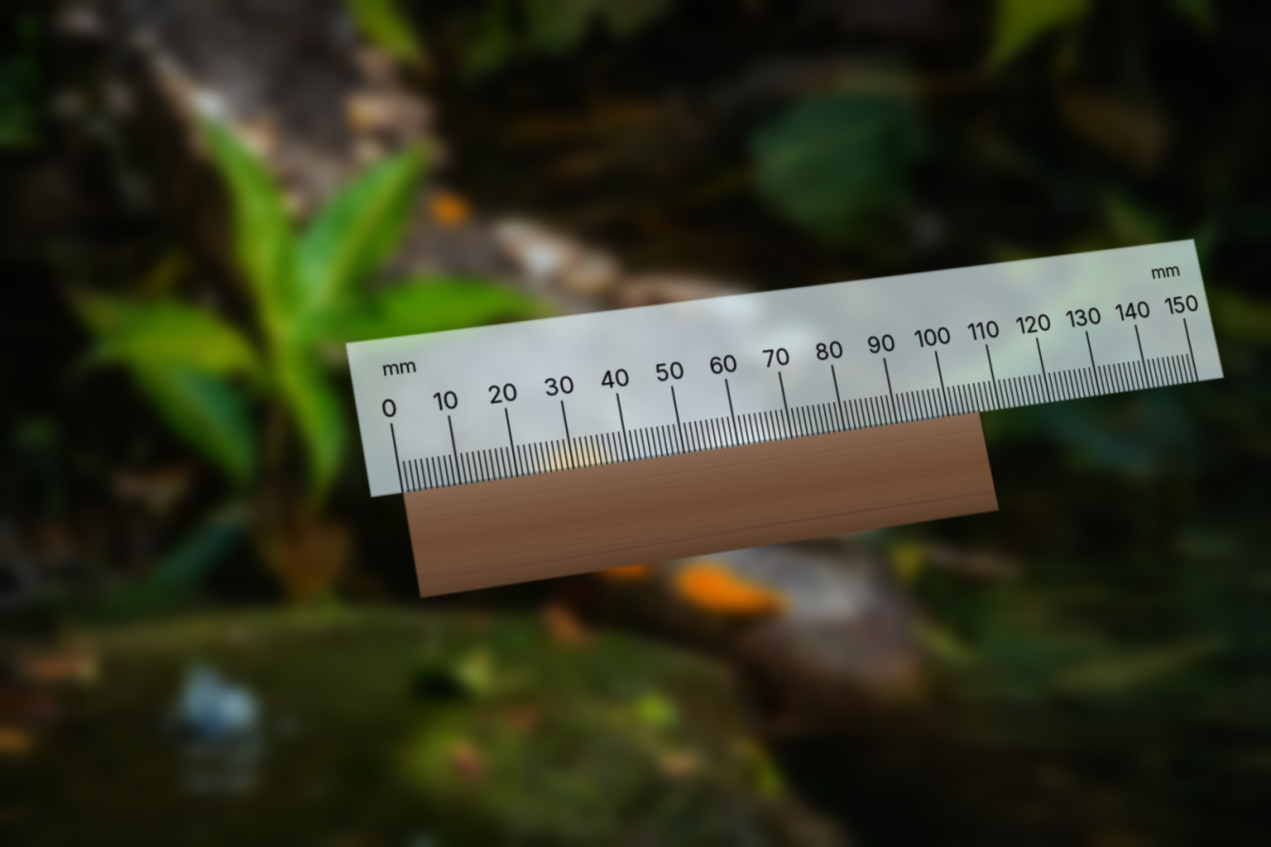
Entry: 106 mm
